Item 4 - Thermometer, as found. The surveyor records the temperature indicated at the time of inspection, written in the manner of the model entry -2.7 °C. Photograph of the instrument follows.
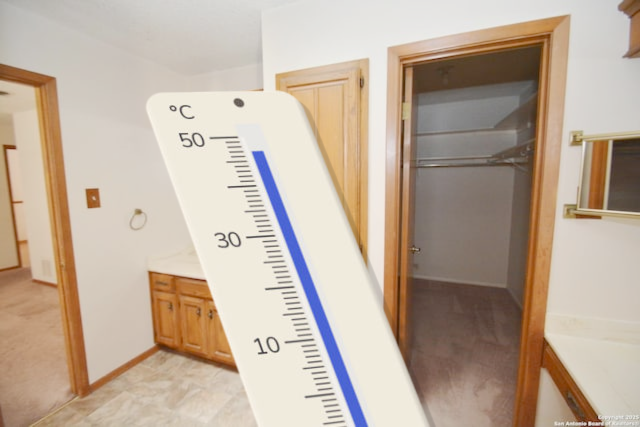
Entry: 47 °C
